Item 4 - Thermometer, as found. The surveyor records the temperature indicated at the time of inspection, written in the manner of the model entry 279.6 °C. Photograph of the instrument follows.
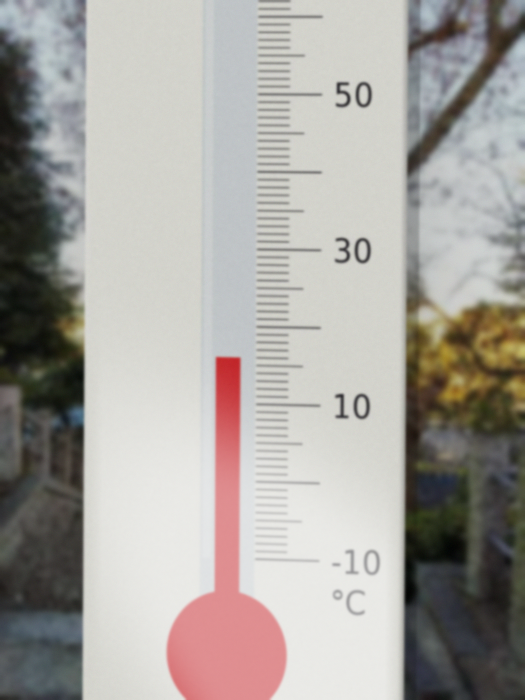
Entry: 16 °C
